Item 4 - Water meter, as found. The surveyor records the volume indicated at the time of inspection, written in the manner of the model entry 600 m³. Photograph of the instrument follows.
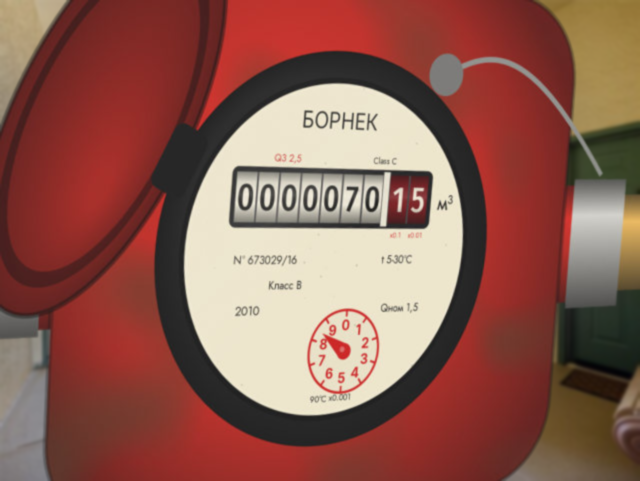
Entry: 70.158 m³
